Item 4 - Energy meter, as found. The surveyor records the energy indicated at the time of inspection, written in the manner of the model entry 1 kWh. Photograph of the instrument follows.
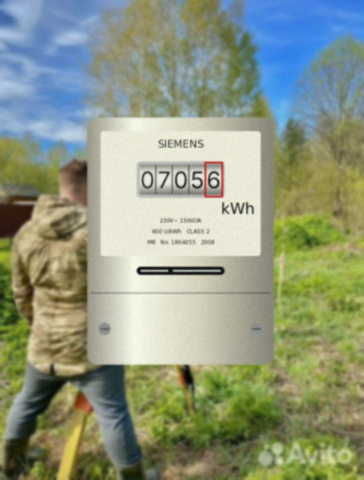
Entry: 705.6 kWh
